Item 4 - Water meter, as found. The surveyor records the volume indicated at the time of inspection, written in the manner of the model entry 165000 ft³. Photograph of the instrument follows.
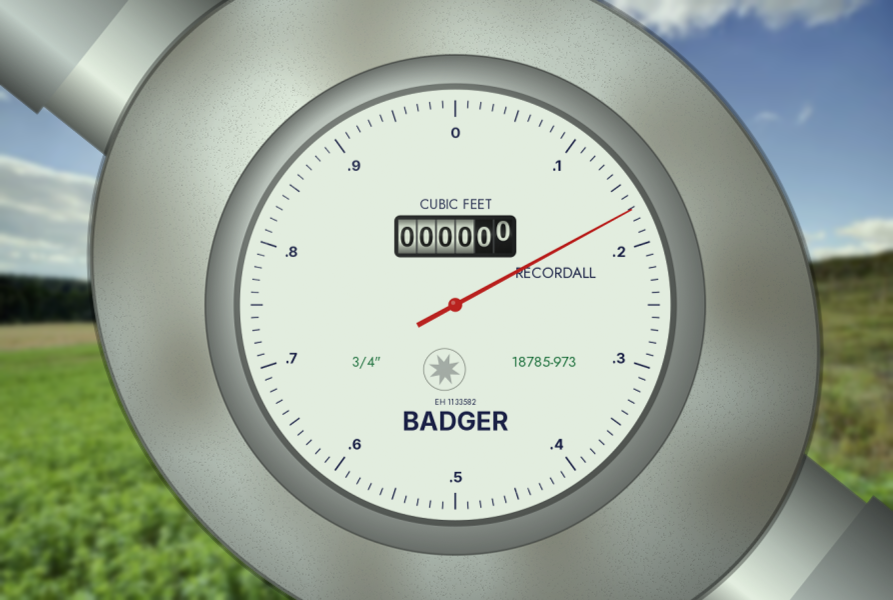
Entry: 0.17 ft³
